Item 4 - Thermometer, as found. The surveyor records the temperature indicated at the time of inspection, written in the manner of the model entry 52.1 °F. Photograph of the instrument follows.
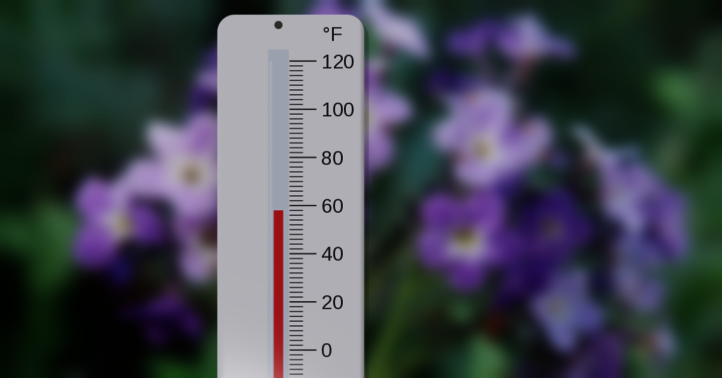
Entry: 58 °F
